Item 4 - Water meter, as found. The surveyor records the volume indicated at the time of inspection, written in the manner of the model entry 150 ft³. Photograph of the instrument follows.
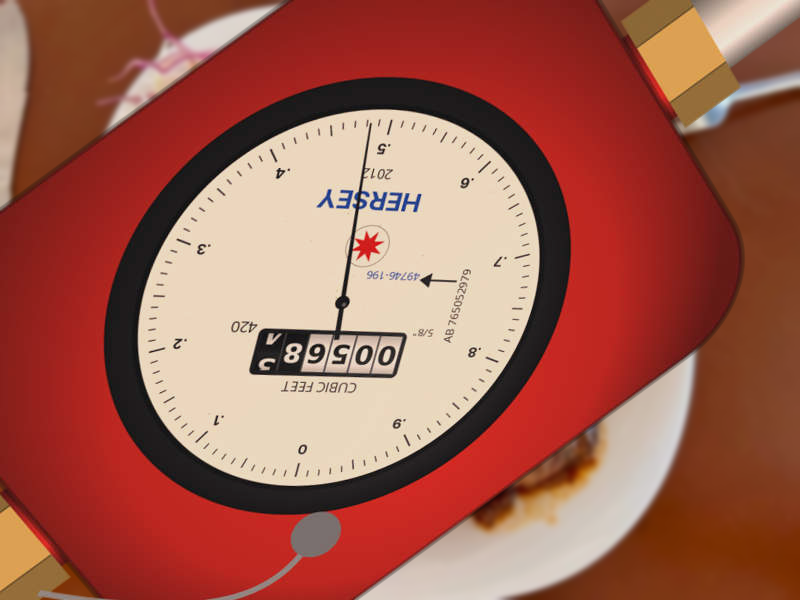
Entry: 5683.48 ft³
